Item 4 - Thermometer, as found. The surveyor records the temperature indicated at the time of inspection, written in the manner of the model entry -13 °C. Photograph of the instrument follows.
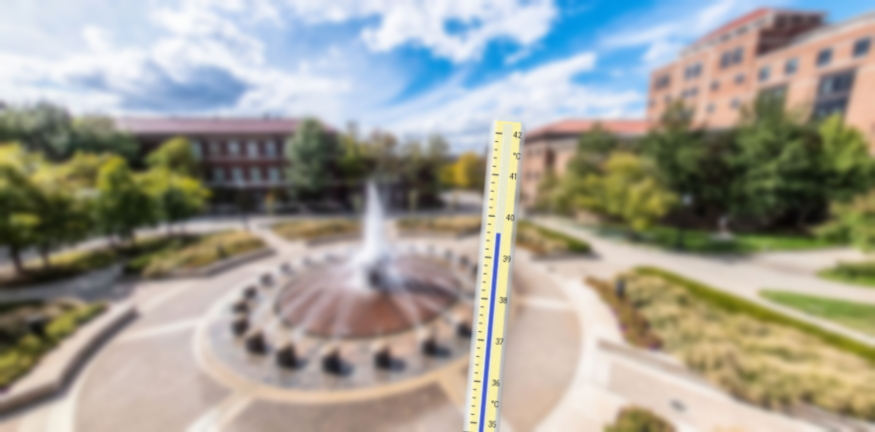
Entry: 39.6 °C
